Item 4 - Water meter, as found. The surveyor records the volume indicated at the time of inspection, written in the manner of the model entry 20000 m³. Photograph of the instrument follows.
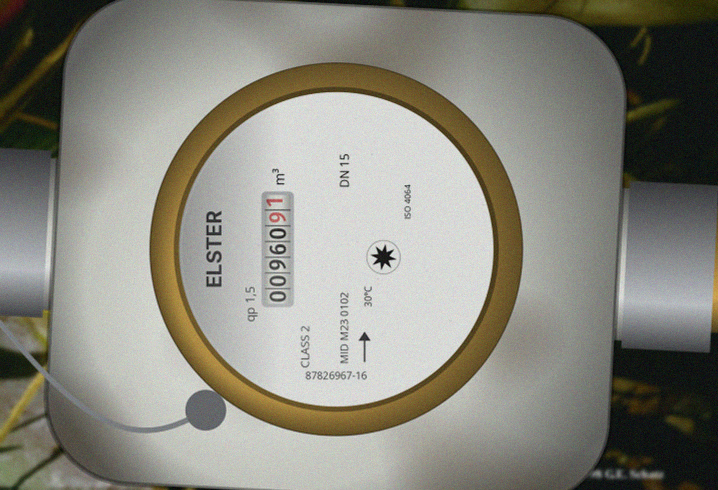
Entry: 960.91 m³
